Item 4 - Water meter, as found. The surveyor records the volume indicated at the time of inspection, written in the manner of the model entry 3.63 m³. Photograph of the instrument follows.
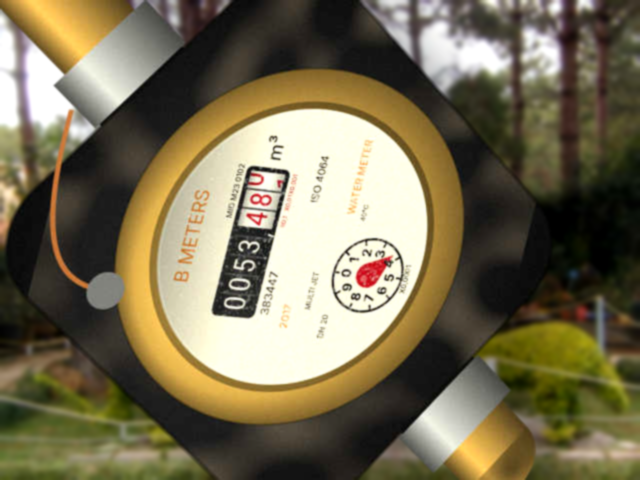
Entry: 53.4803 m³
